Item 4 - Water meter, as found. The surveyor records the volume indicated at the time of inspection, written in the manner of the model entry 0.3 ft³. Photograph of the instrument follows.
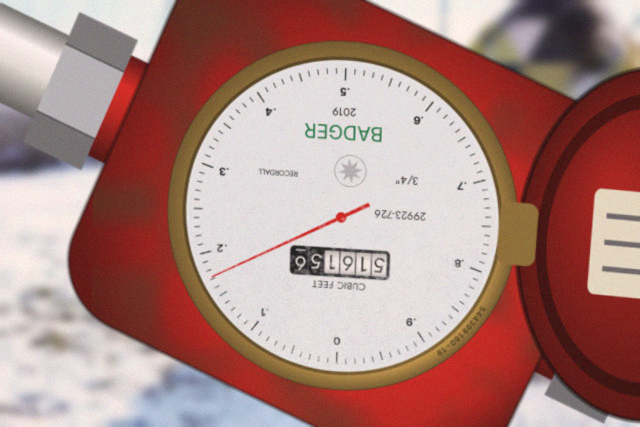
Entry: 516156.17 ft³
